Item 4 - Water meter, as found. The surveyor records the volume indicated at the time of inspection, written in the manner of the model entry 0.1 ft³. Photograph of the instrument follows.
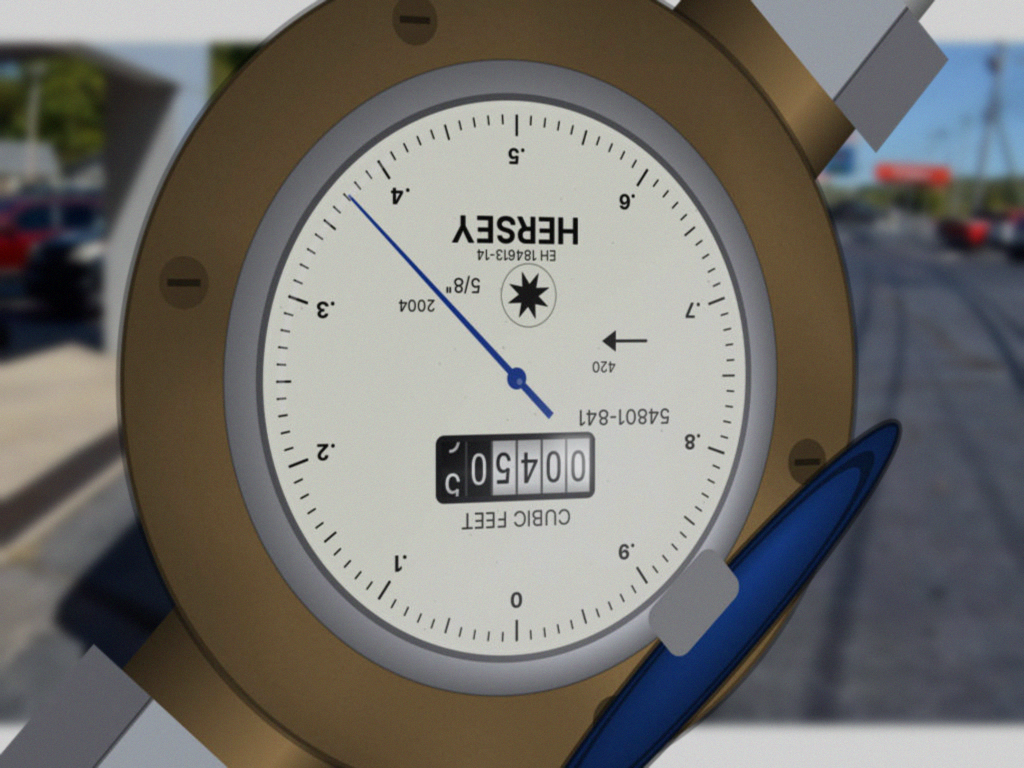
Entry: 4505.37 ft³
